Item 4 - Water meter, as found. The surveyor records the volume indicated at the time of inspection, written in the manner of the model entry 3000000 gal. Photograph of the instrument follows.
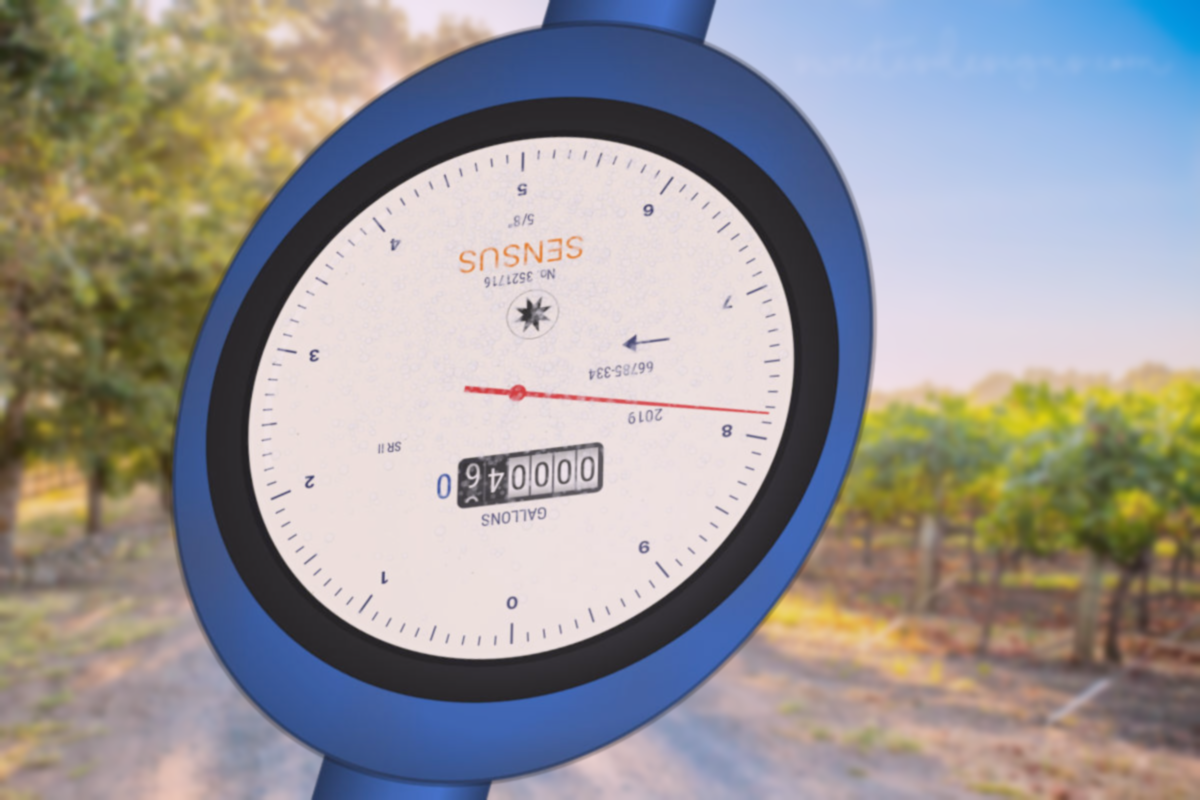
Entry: 457.8 gal
